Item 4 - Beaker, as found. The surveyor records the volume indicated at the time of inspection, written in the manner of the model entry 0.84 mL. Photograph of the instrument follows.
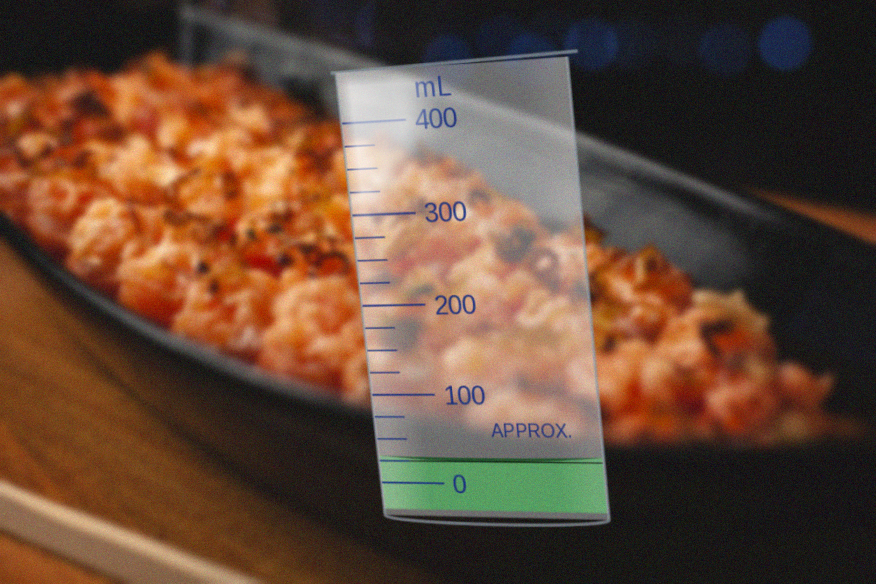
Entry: 25 mL
